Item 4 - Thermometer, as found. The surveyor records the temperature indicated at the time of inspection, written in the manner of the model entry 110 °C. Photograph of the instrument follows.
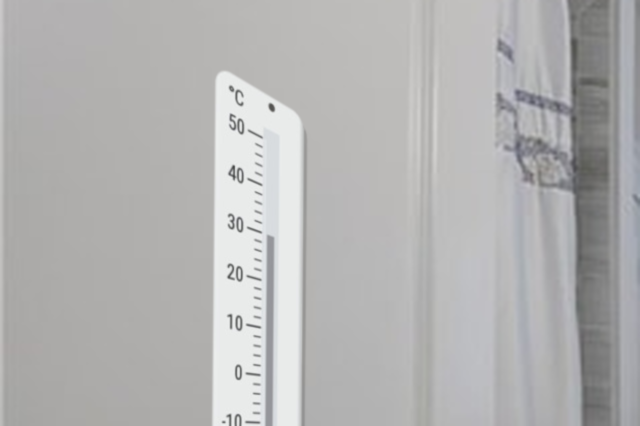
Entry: 30 °C
